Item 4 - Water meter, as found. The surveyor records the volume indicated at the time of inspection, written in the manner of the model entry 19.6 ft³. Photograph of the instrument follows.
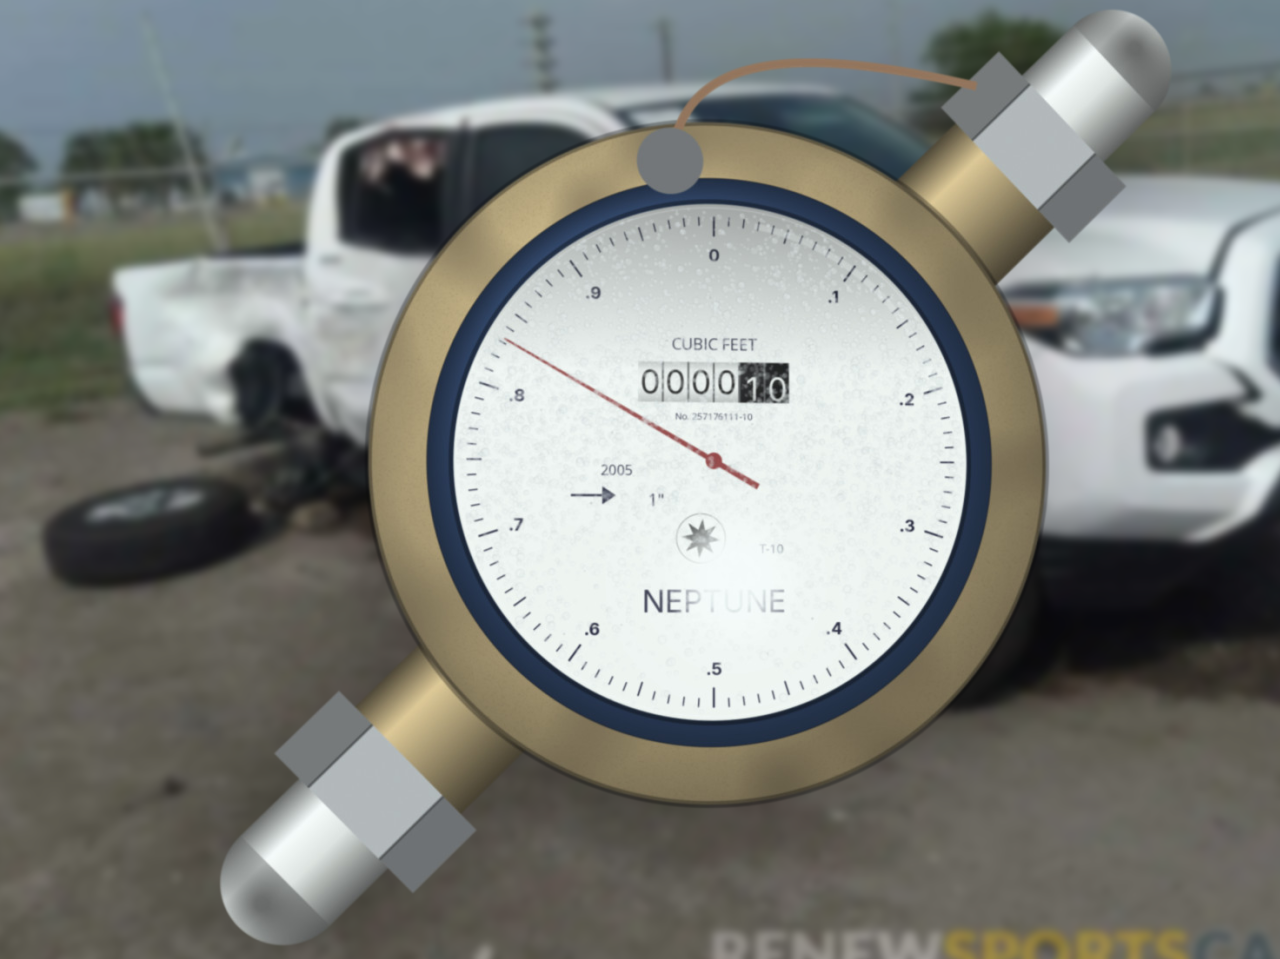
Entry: 9.83 ft³
